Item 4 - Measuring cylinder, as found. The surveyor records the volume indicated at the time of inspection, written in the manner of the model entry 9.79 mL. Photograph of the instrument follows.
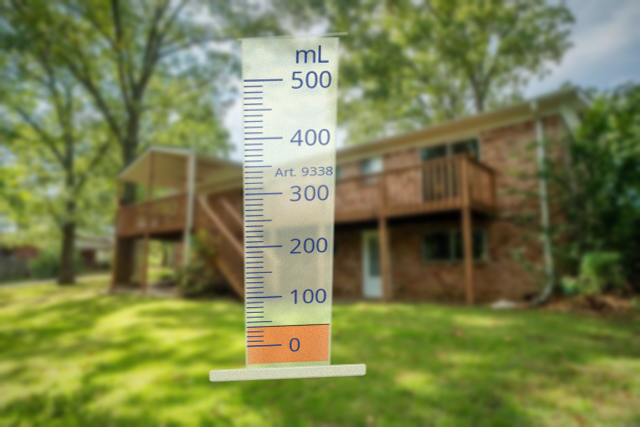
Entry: 40 mL
